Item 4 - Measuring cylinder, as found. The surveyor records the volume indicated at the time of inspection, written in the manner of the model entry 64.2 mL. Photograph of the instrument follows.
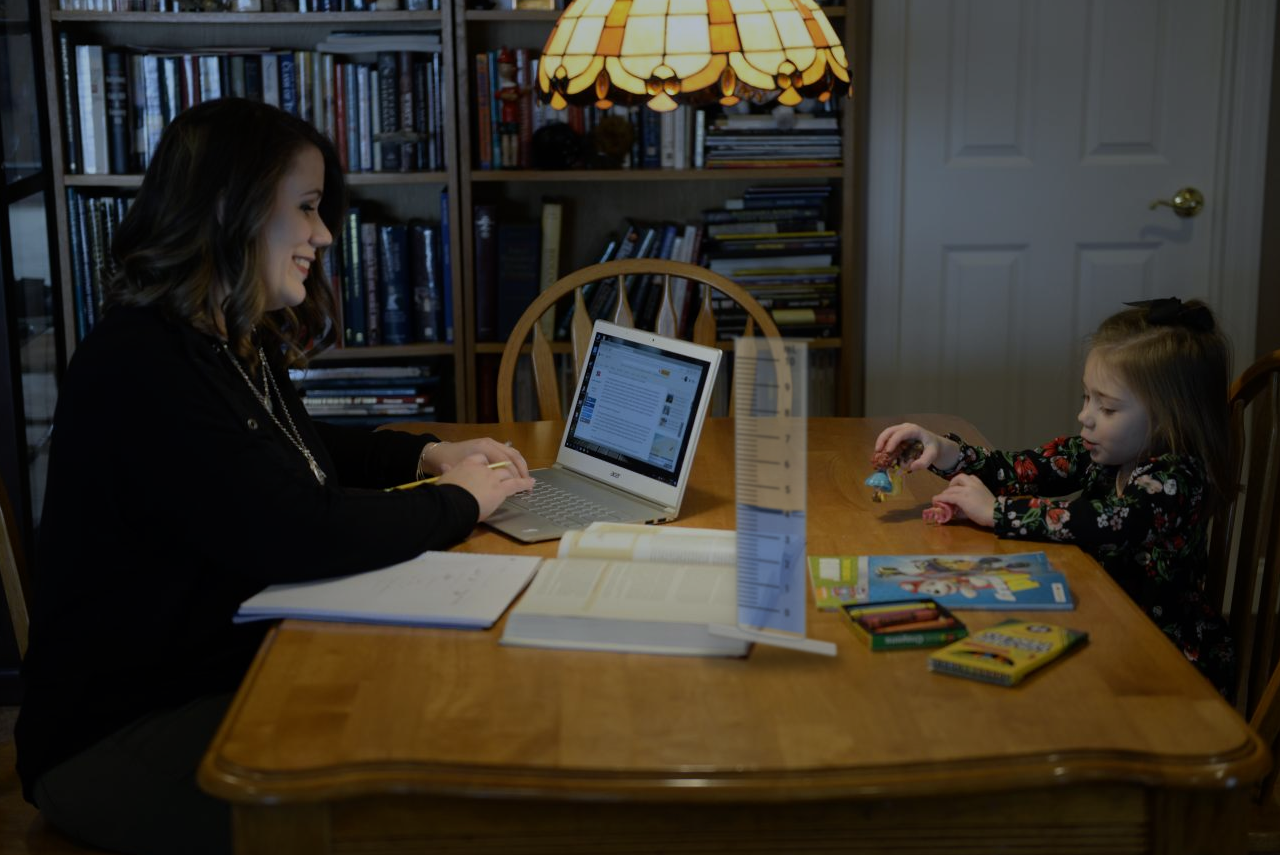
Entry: 4 mL
